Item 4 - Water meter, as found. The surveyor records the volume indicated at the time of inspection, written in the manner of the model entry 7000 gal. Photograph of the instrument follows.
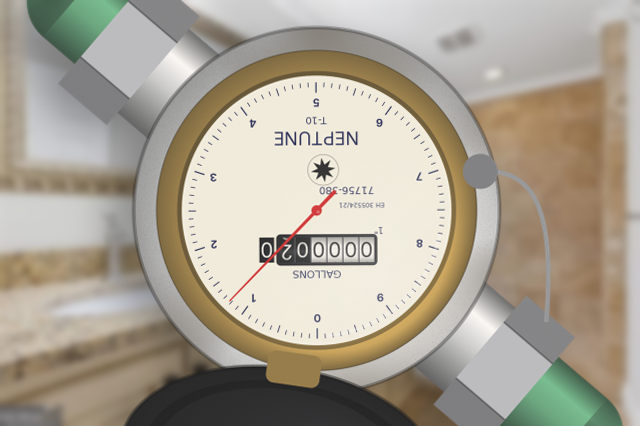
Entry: 21.2 gal
